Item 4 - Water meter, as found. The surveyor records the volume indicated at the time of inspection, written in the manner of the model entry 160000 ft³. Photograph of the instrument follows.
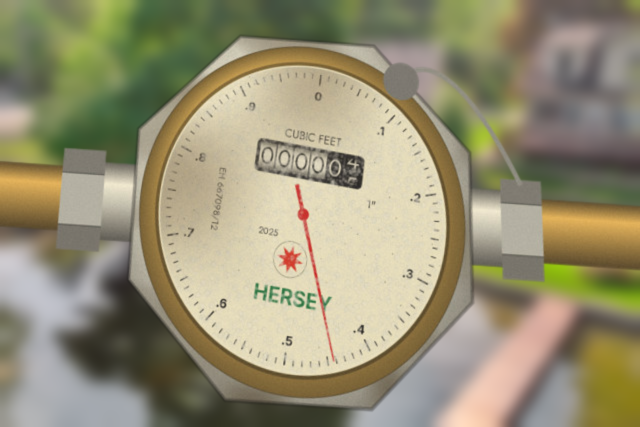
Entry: 4.44 ft³
